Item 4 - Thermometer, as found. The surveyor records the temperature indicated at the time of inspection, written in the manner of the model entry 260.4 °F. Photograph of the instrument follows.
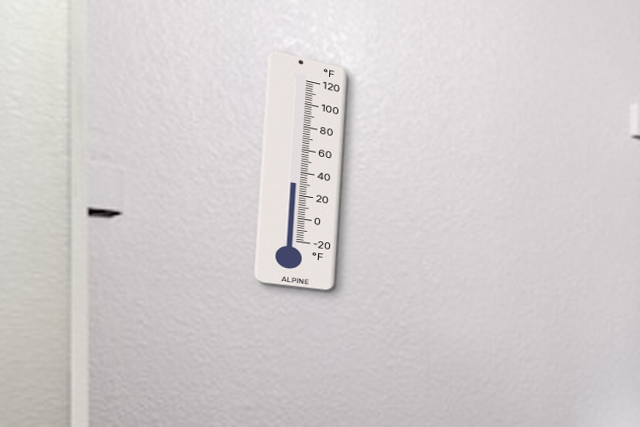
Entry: 30 °F
